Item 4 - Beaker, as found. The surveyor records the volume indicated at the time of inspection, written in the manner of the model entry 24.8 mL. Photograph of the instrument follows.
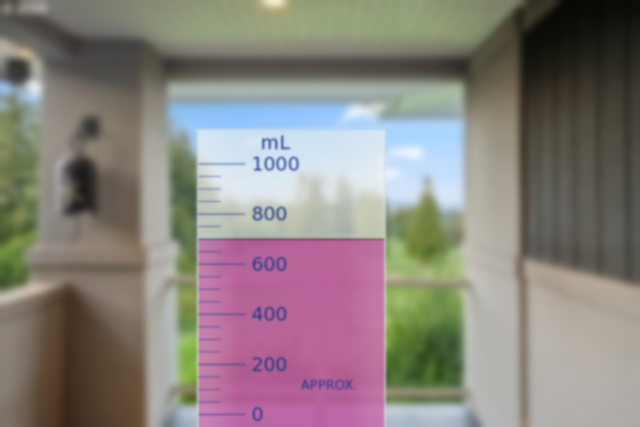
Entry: 700 mL
